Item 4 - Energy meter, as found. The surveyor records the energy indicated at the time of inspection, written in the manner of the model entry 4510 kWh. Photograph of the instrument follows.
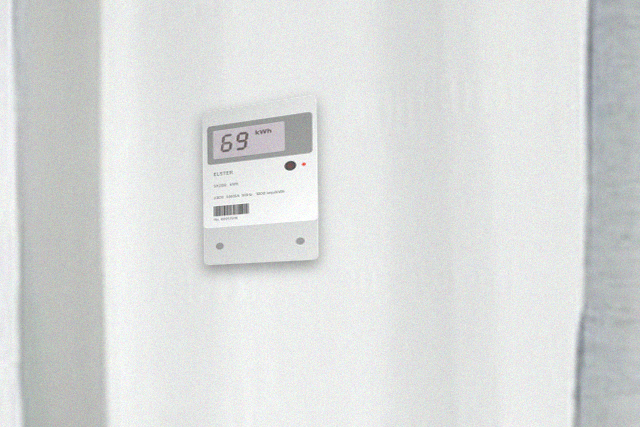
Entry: 69 kWh
